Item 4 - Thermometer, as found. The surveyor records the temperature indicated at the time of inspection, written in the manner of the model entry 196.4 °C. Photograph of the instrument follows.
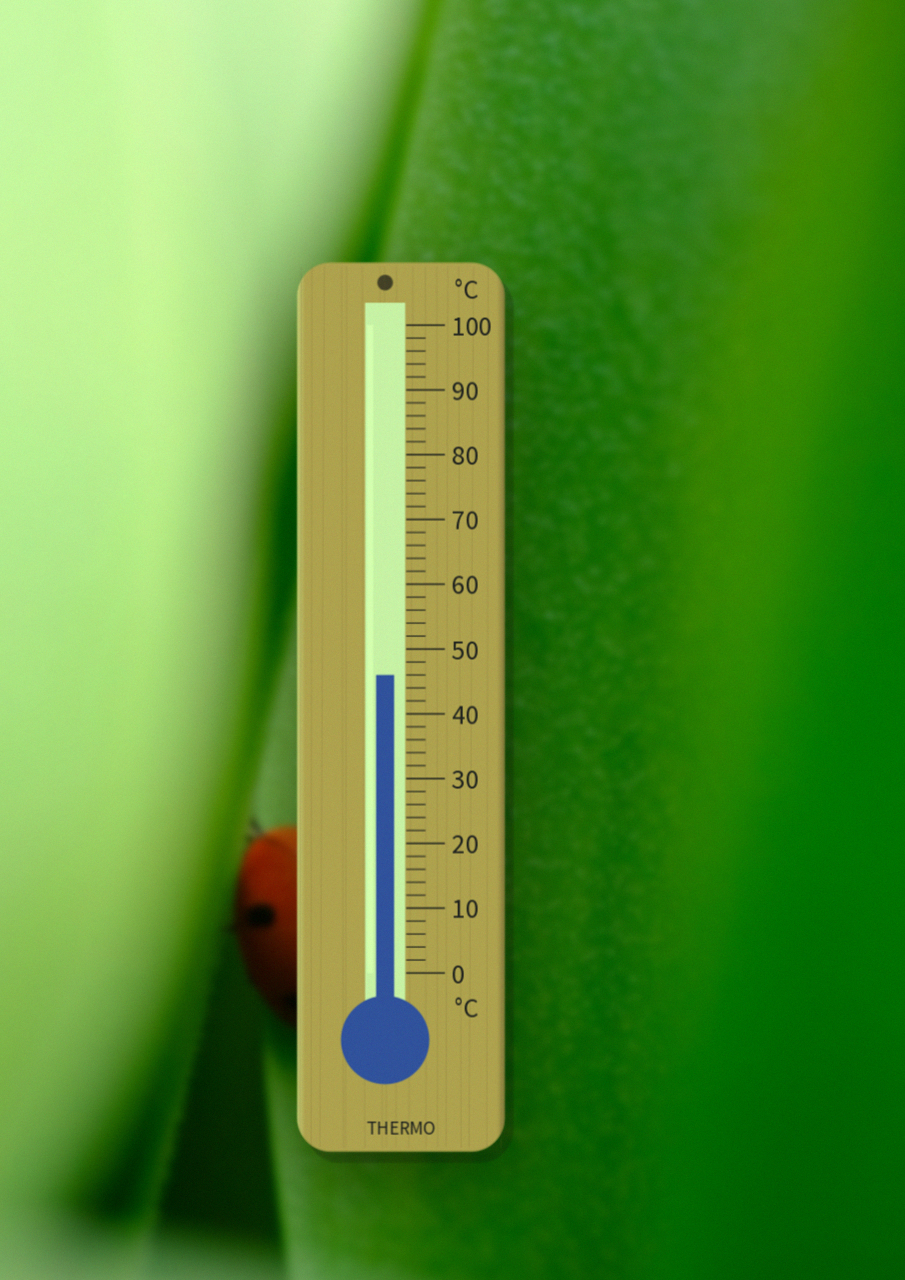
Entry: 46 °C
